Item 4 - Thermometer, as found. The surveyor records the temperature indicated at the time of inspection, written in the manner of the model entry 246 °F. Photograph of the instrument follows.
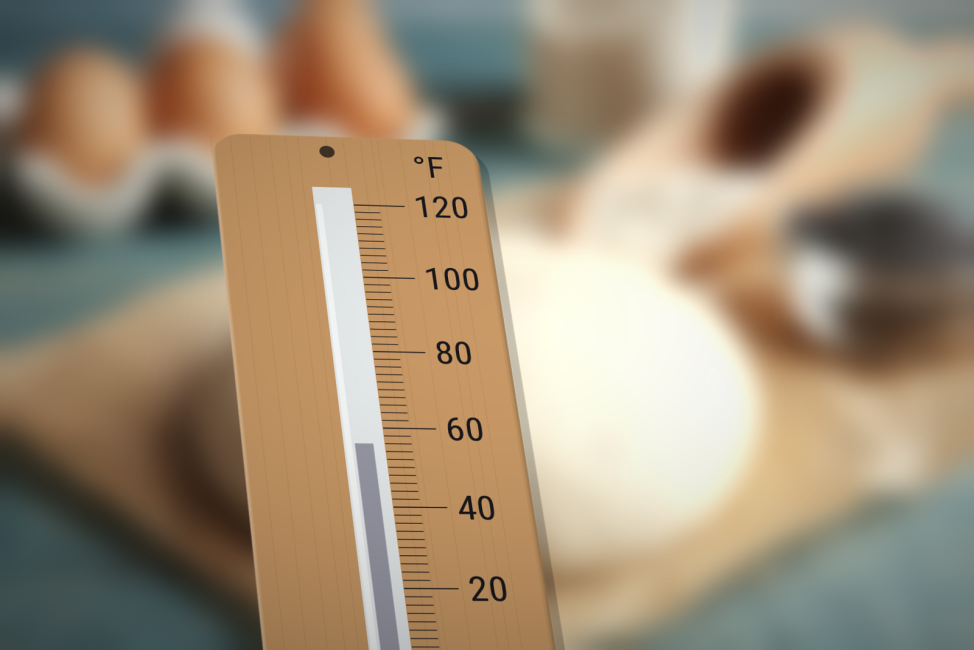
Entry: 56 °F
